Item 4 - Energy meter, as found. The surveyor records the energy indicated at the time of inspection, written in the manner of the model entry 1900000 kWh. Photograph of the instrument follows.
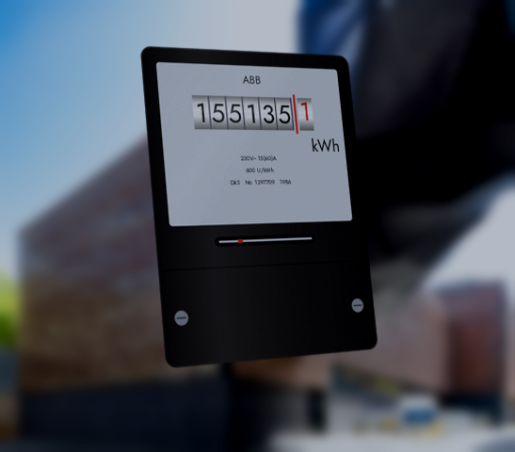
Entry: 155135.1 kWh
